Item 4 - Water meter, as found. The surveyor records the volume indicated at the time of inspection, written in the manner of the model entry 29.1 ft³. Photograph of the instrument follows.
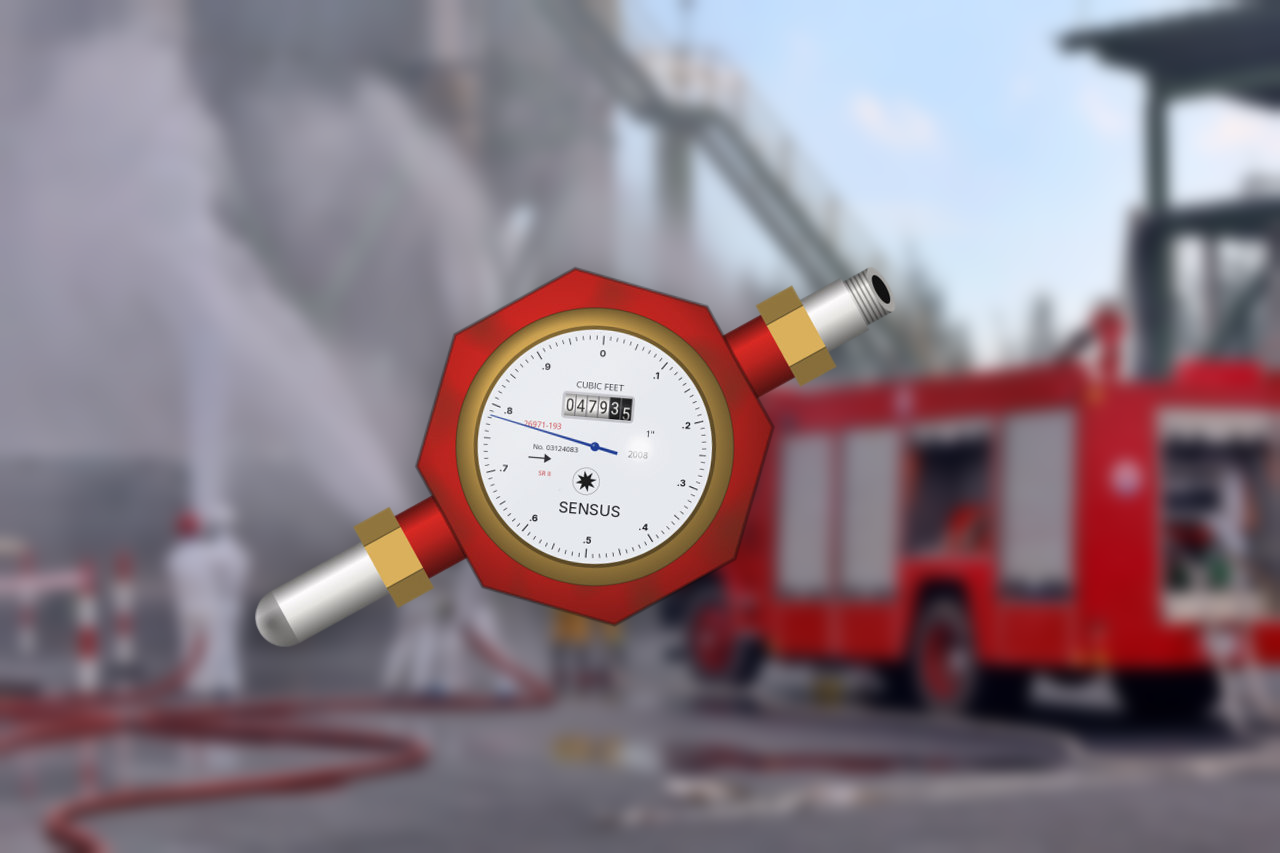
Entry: 47934.78 ft³
